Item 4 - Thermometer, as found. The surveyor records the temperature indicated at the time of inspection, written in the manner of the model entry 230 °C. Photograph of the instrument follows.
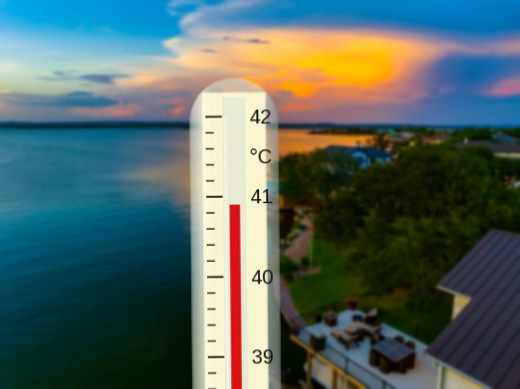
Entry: 40.9 °C
